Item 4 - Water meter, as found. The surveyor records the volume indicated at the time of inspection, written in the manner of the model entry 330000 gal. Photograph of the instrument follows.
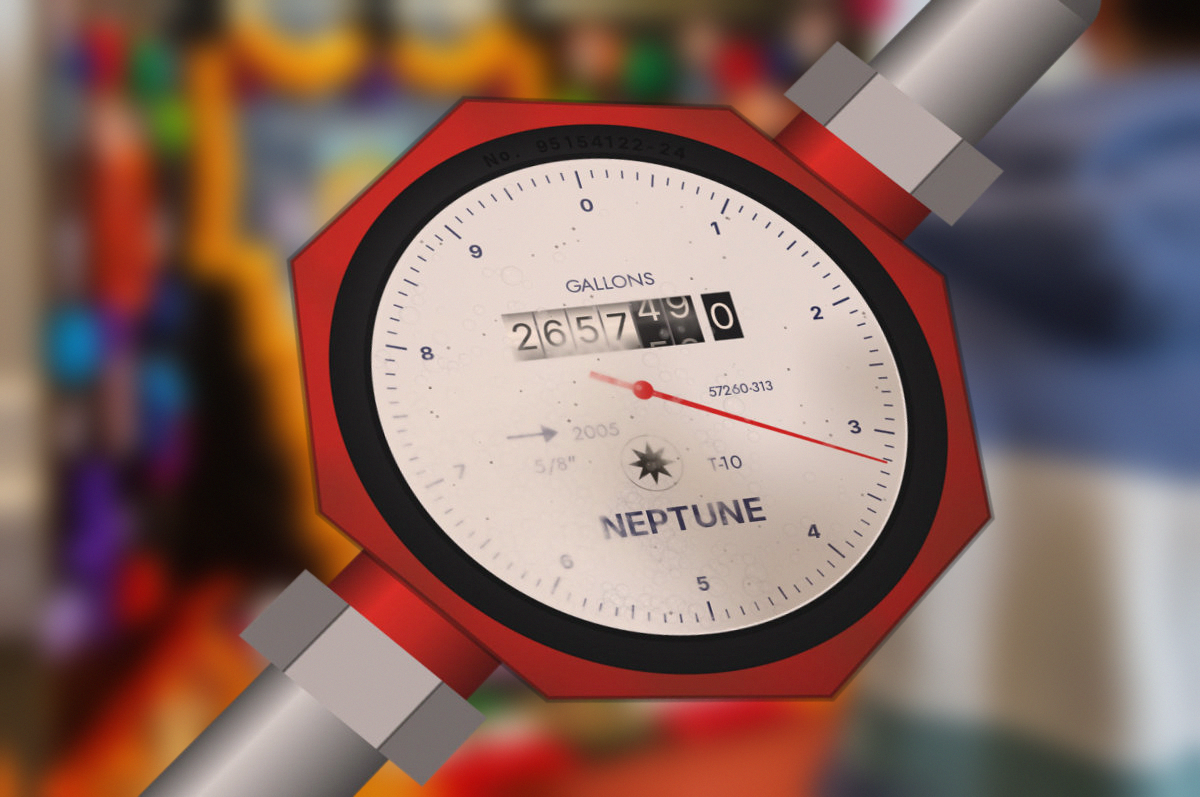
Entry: 2657493.2 gal
